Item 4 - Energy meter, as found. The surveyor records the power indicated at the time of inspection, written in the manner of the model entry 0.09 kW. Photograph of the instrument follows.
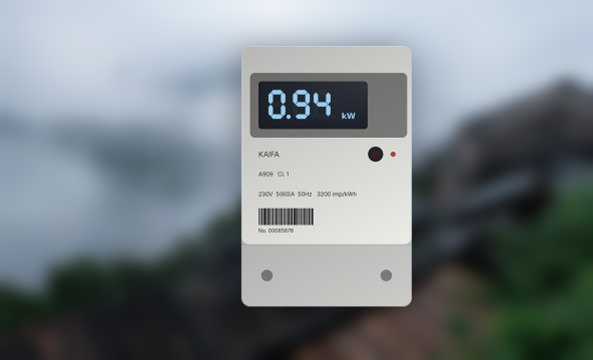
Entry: 0.94 kW
